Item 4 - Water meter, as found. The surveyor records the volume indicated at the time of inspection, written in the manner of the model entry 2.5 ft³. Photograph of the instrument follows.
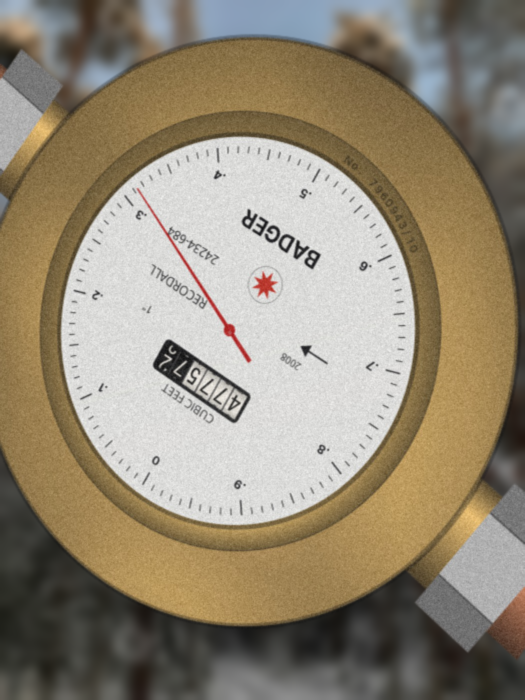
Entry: 477572.31 ft³
